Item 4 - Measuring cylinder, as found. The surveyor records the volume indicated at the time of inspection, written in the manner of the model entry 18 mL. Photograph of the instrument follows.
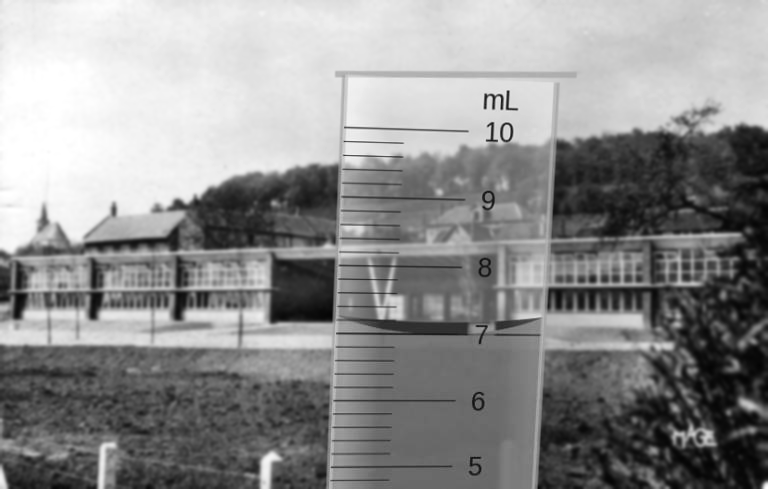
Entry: 7 mL
